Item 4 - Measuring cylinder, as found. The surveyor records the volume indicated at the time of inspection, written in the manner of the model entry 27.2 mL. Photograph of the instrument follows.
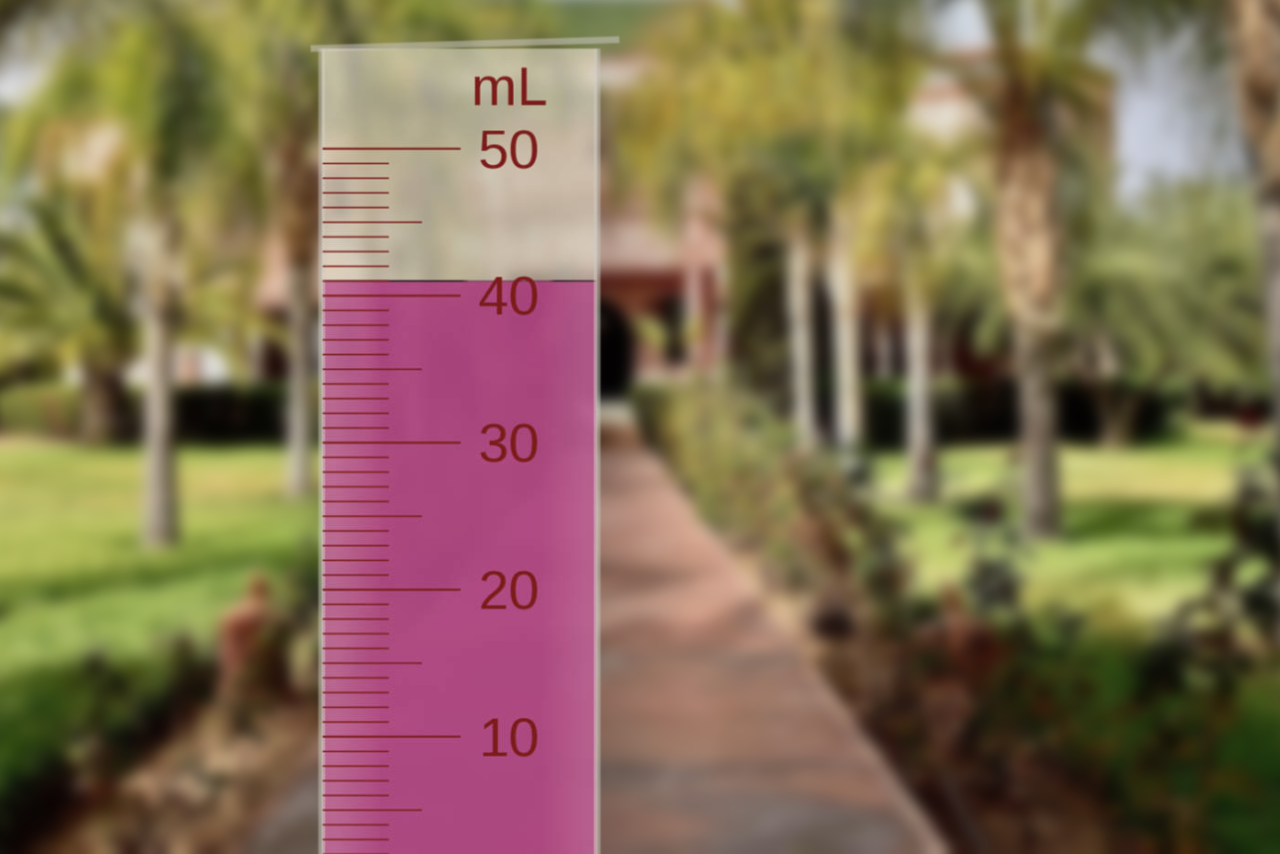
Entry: 41 mL
